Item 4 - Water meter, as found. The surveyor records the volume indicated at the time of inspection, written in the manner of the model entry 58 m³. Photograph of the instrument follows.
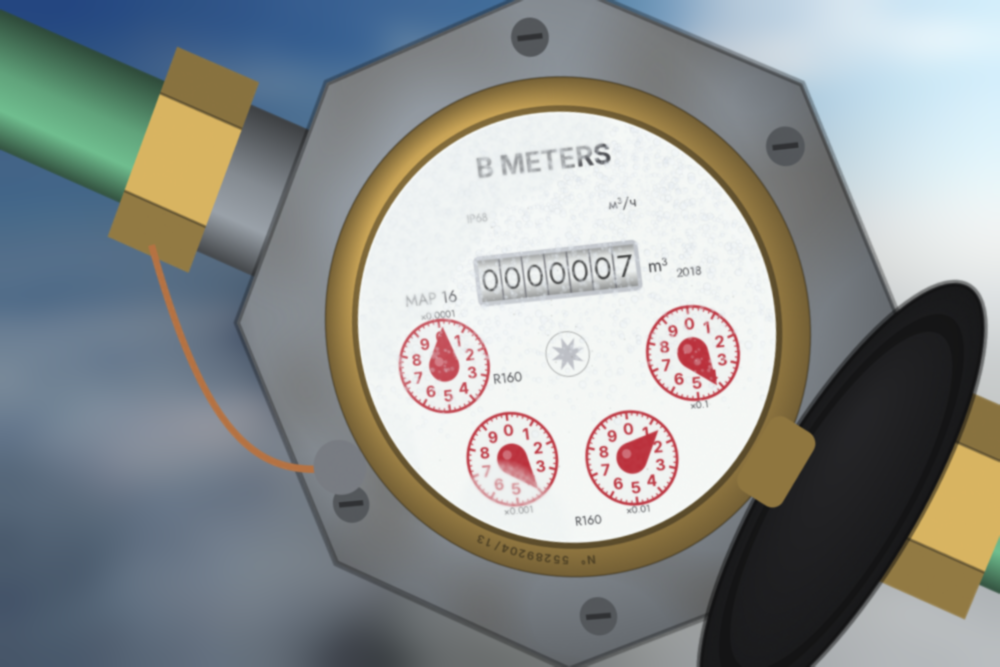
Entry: 7.4140 m³
